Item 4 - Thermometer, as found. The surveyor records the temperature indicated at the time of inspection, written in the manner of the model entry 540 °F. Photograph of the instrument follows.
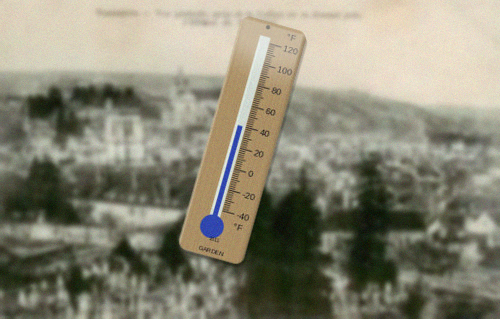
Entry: 40 °F
